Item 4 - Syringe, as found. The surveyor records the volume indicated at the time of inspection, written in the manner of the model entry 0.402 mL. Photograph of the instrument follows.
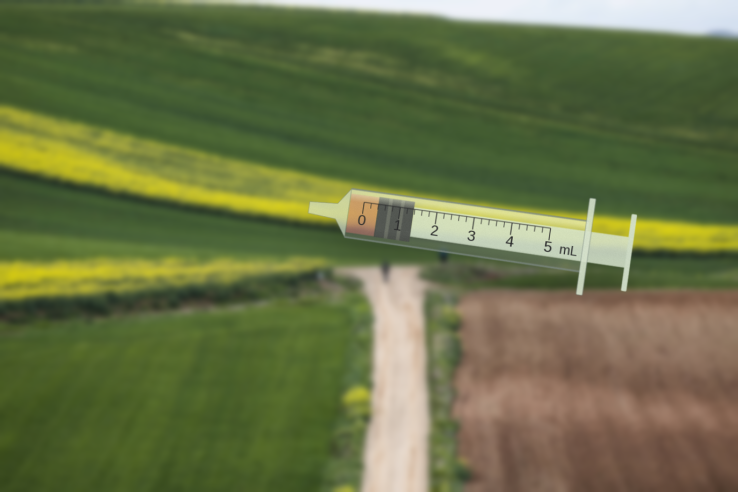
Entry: 0.4 mL
